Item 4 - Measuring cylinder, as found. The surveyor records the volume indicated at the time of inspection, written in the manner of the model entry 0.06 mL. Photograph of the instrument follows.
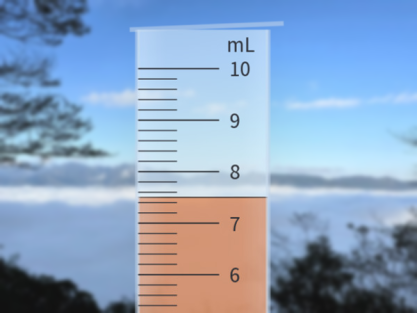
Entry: 7.5 mL
